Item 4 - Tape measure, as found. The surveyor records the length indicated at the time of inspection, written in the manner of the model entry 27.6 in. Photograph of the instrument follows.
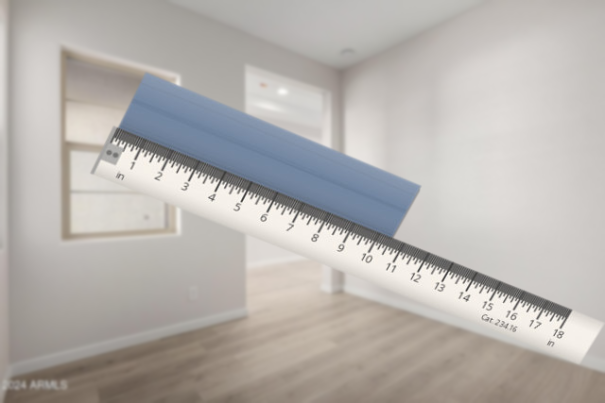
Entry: 10.5 in
